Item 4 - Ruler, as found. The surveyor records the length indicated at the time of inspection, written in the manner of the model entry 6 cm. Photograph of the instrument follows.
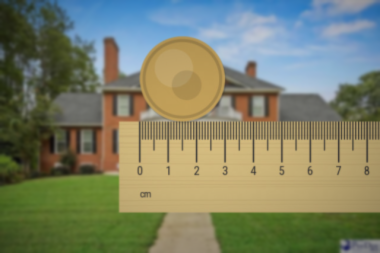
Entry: 3 cm
